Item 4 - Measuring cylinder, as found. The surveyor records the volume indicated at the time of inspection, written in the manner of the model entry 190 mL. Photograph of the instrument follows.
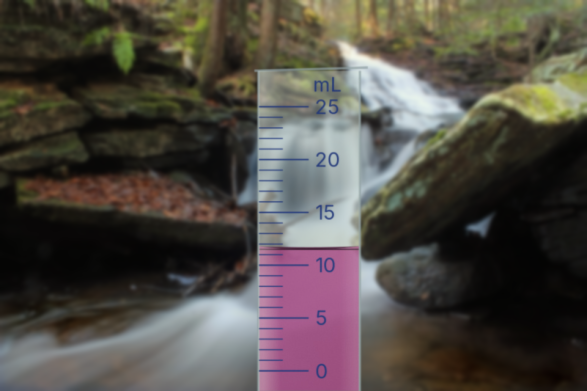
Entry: 11.5 mL
